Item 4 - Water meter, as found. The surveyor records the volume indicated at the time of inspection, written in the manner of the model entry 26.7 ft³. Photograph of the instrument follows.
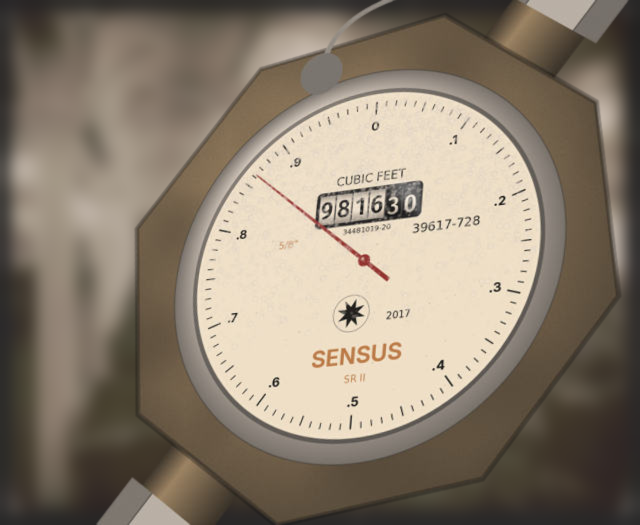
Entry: 981629.86 ft³
